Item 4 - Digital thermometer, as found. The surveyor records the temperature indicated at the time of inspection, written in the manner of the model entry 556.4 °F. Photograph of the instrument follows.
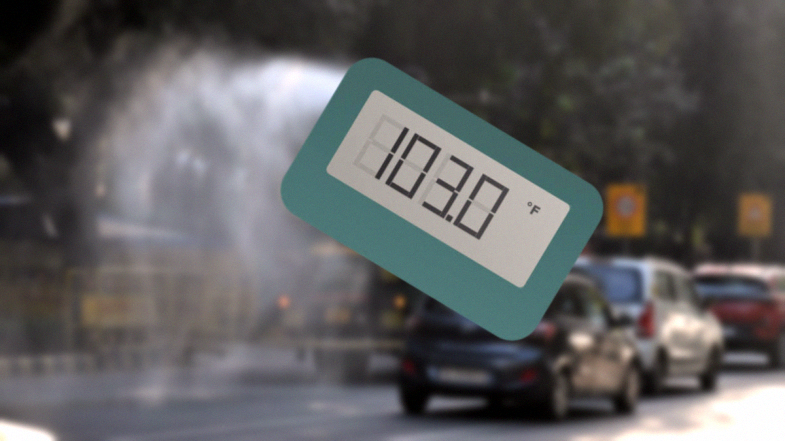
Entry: 103.0 °F
